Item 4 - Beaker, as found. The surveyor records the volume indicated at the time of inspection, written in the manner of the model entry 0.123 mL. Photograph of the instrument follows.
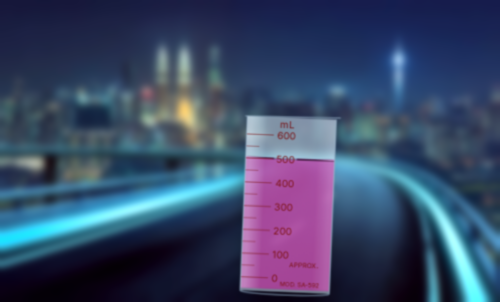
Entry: 500 mL
